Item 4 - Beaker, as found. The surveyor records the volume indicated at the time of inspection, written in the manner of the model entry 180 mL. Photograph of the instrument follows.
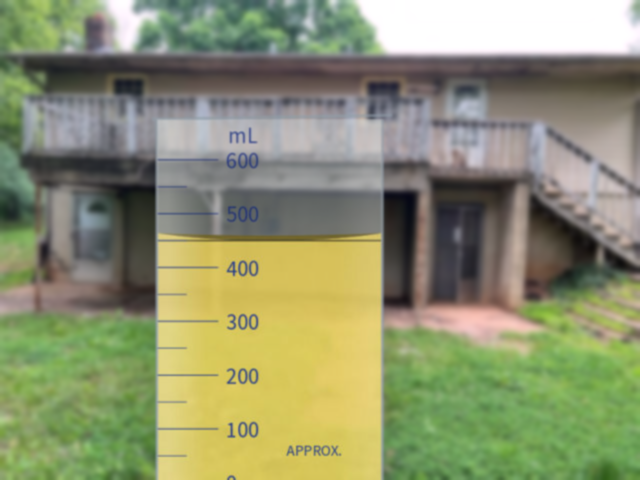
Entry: 450 mL
